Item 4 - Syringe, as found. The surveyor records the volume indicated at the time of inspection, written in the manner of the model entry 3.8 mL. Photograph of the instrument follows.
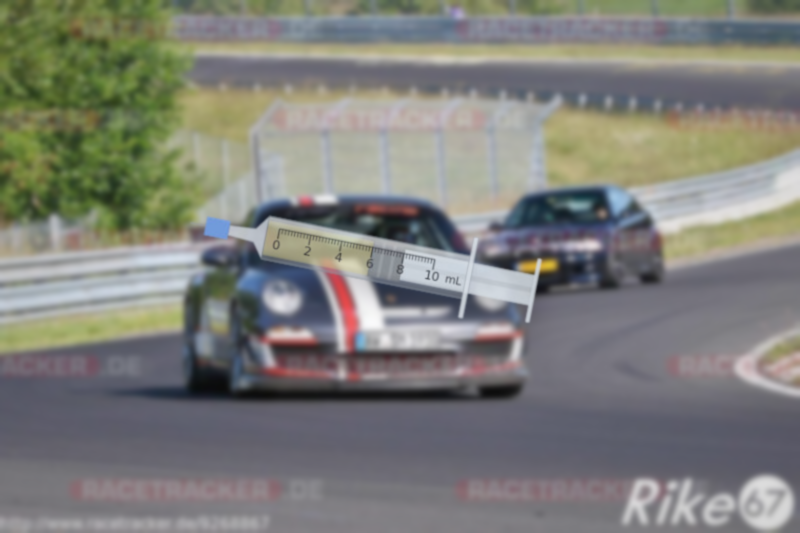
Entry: 6 mL
